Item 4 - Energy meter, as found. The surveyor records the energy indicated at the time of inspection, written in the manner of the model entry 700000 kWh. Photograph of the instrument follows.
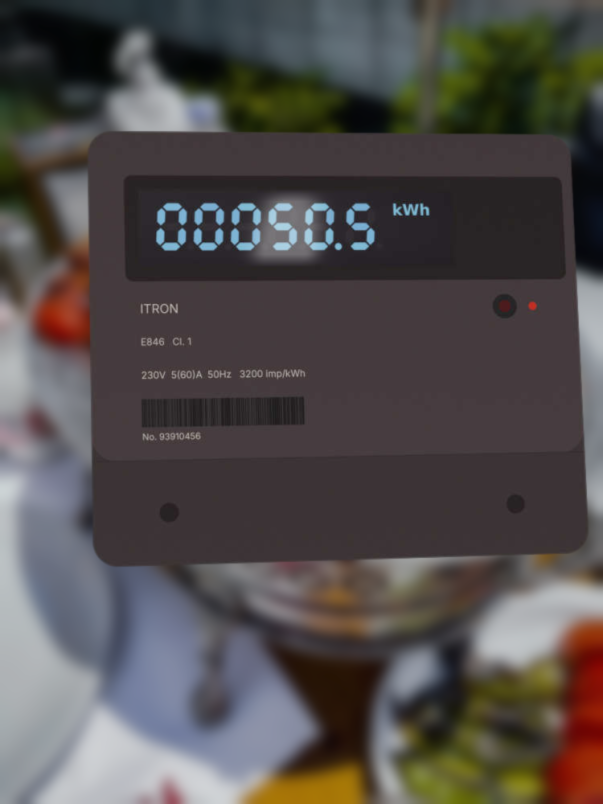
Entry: 50.5 kWh
